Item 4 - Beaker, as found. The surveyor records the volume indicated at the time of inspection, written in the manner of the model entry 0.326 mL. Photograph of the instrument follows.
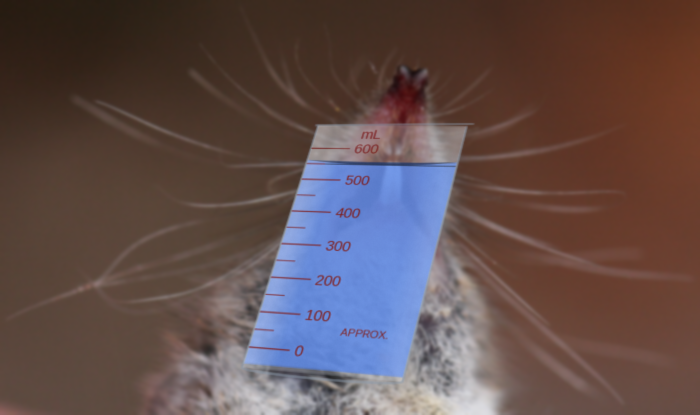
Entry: 550 mL
